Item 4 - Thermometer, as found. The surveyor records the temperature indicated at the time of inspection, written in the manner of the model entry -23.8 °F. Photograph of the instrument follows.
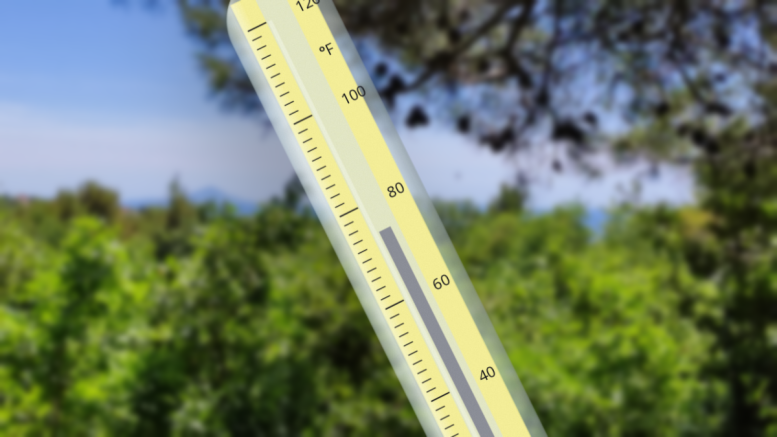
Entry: 74 °F
